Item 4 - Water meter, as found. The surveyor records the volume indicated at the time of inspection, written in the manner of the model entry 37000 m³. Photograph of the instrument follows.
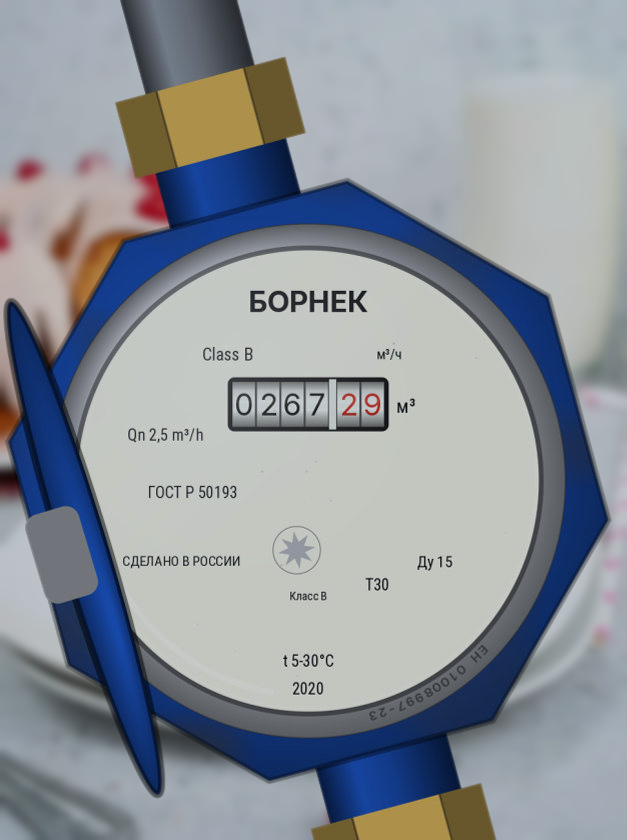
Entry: 267.29 m³
